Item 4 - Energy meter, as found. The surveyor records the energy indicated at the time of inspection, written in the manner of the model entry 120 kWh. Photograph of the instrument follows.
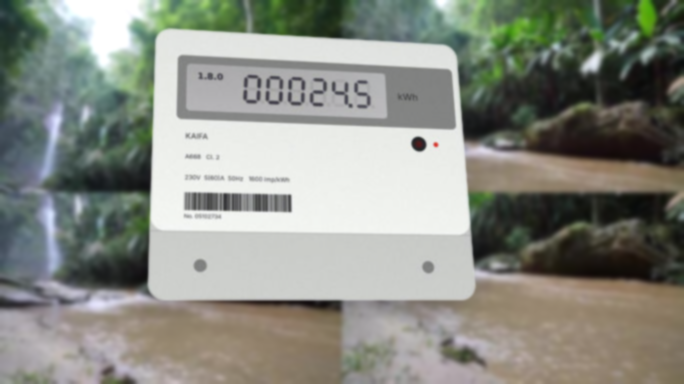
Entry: 24.5 kWh
